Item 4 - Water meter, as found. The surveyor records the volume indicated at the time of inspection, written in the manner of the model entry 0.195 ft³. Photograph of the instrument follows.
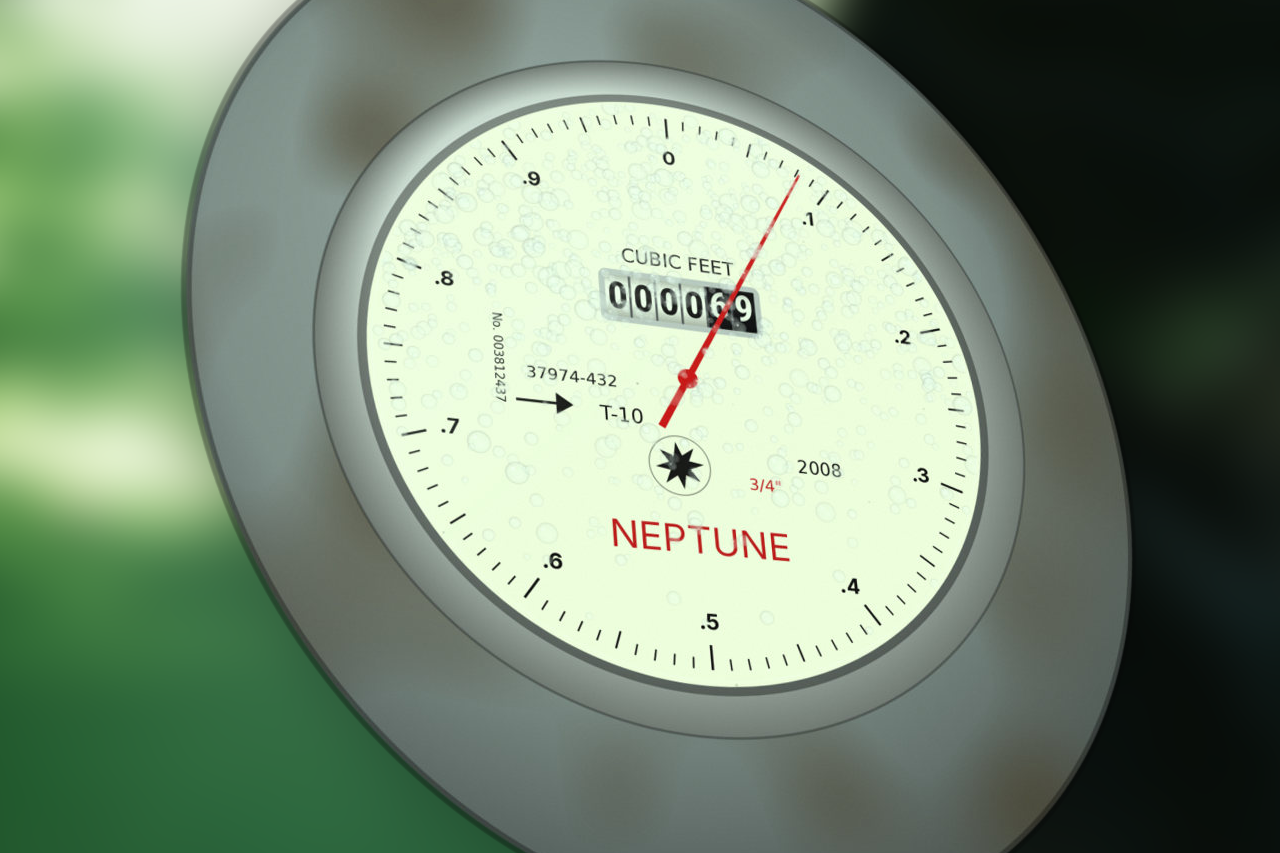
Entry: 69.08 ft³
